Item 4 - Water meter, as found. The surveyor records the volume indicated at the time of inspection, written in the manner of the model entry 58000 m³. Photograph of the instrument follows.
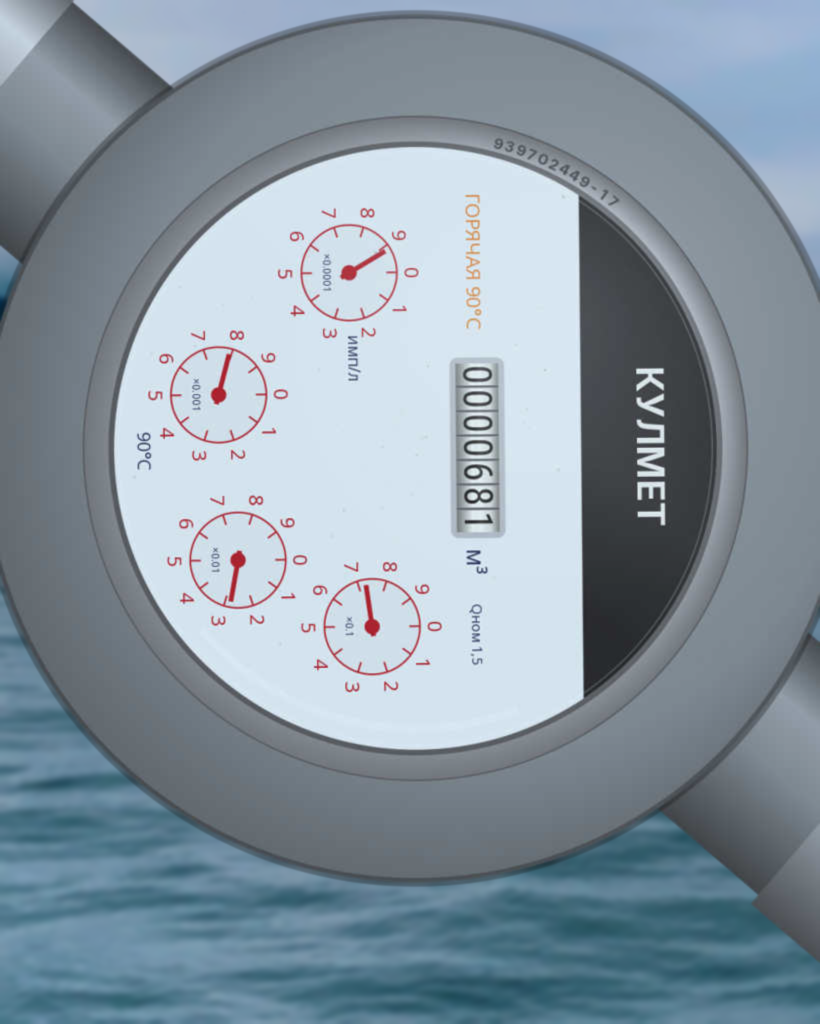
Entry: 681.7279 m³
